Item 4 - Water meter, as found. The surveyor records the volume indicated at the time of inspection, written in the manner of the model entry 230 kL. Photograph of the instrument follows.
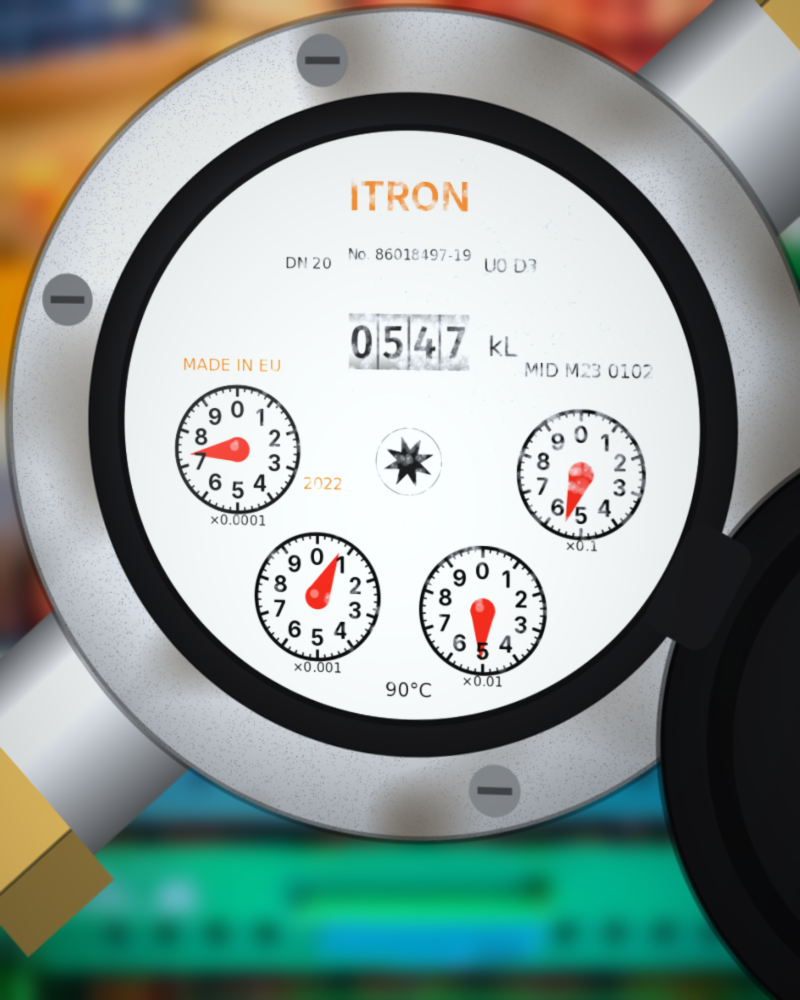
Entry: 547.5507 kL
